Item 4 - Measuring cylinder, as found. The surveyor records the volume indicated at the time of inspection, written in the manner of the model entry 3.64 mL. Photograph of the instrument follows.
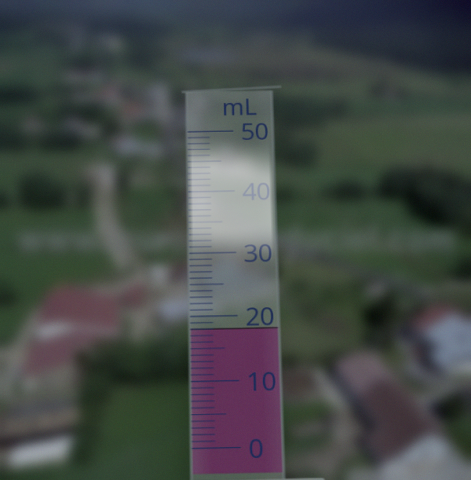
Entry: 18 mL
